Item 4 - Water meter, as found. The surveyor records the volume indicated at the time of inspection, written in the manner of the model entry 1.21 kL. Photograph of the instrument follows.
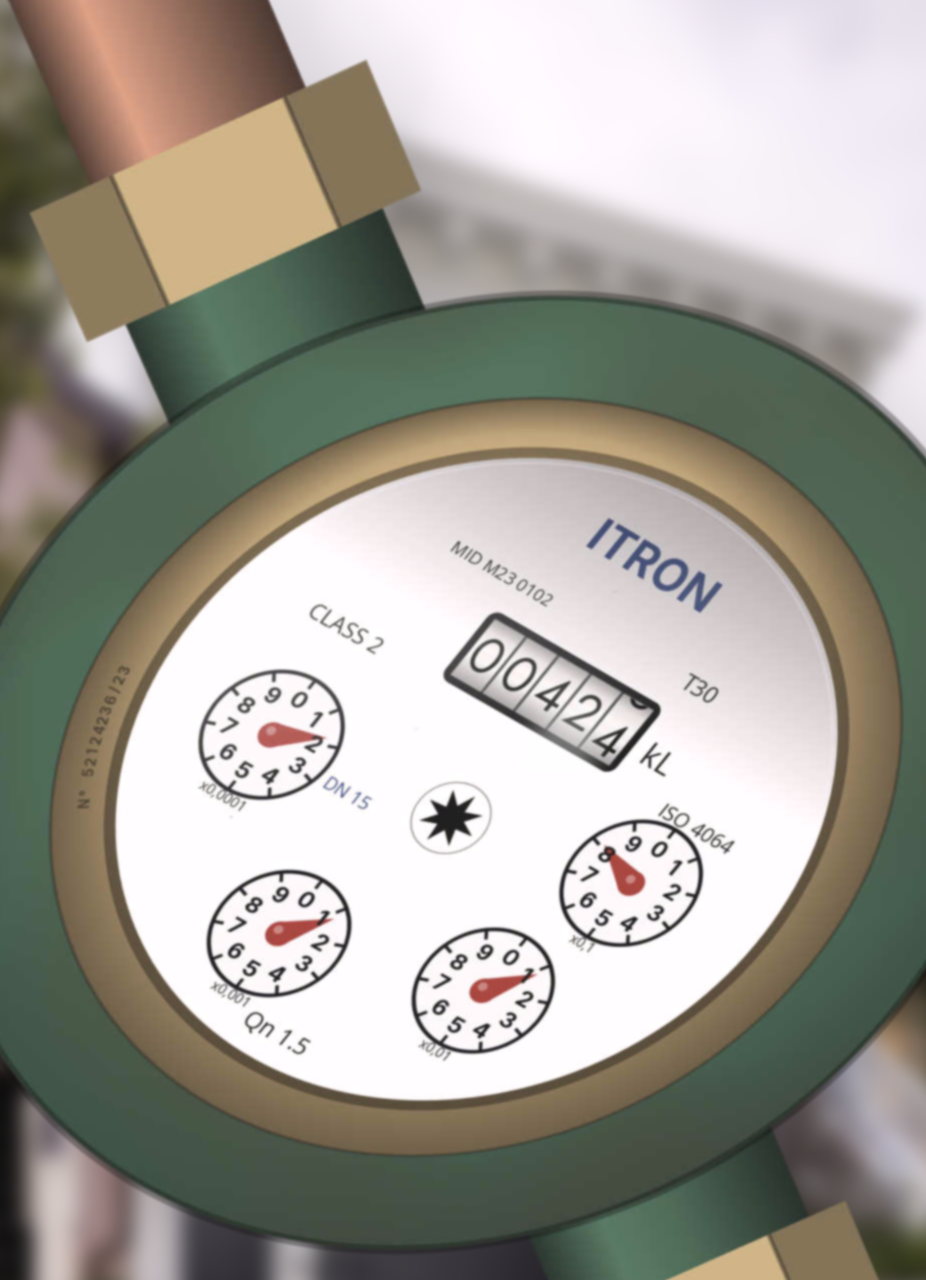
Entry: 423.8111 kL
